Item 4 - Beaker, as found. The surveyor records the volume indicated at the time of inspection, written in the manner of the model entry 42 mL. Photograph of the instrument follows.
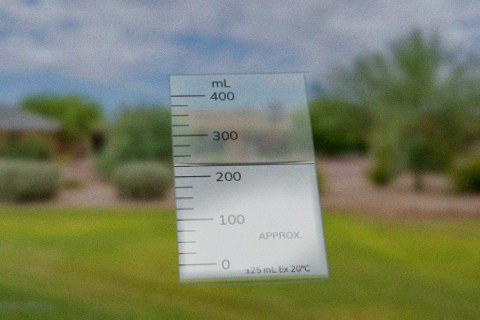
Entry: 225 mL
